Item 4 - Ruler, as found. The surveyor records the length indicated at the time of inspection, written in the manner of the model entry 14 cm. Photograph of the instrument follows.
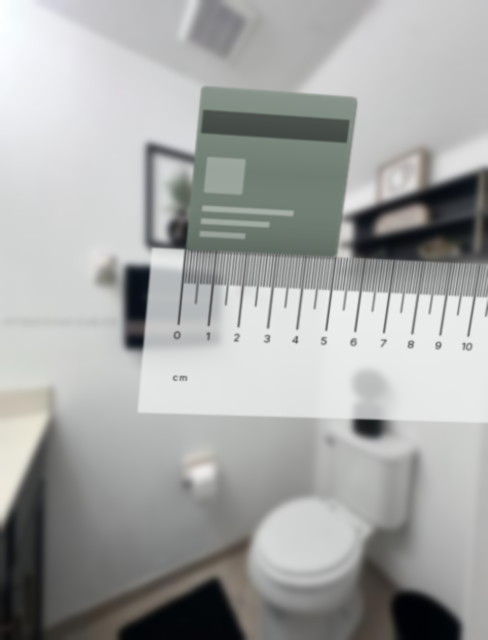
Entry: 5 cm
